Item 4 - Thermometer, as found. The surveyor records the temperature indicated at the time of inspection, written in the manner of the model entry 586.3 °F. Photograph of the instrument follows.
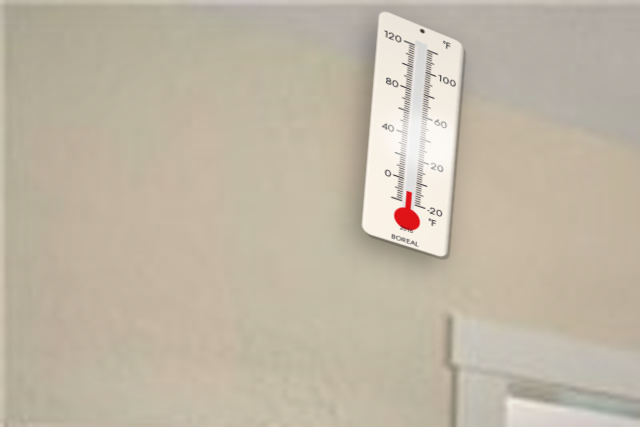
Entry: -10 °F
